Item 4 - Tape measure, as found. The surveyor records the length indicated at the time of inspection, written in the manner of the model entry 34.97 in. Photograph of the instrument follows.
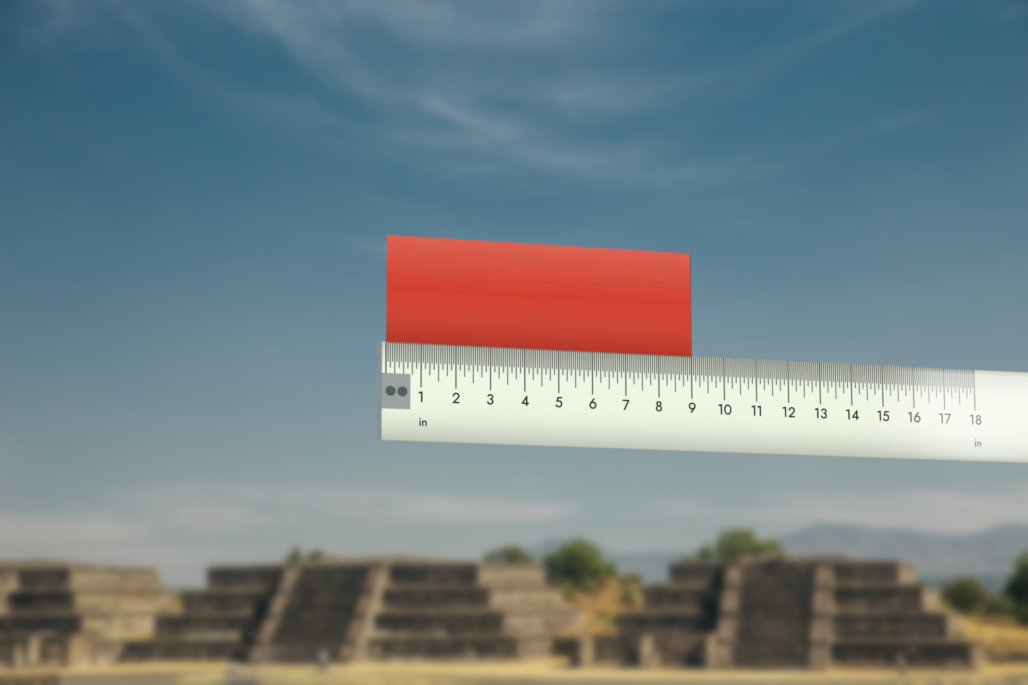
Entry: 9 in
